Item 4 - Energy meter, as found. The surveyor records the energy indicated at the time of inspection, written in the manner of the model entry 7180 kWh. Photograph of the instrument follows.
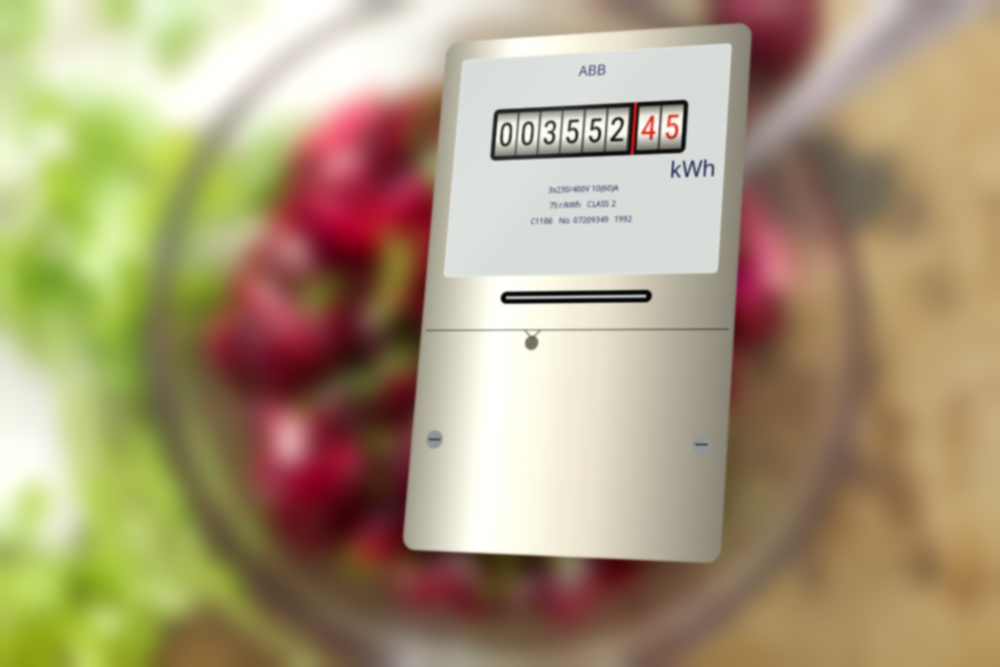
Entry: 3552.45 kWh
